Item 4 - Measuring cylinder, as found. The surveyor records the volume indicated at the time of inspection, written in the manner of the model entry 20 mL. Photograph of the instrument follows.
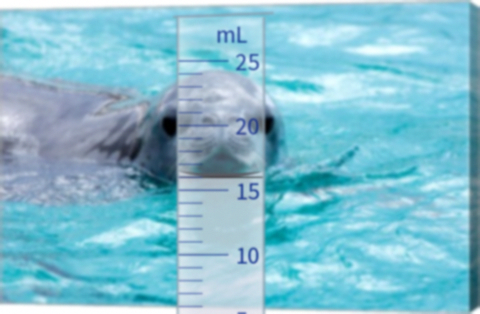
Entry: 16 mL
